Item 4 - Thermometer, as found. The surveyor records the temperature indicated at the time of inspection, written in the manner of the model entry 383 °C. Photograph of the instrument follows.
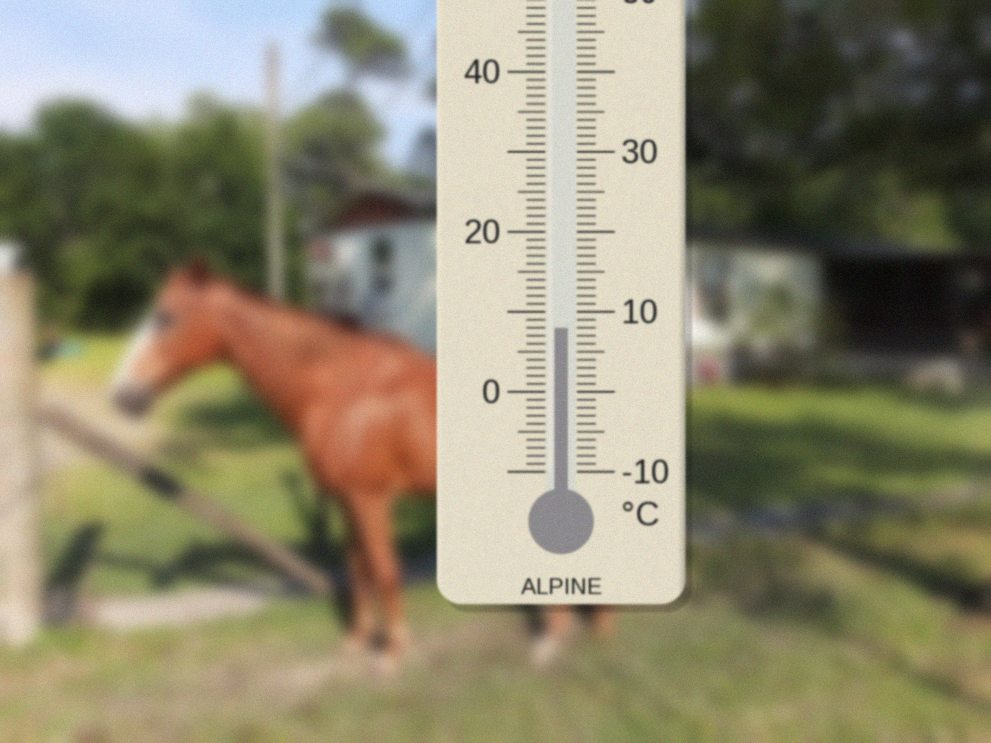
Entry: 8 °C
